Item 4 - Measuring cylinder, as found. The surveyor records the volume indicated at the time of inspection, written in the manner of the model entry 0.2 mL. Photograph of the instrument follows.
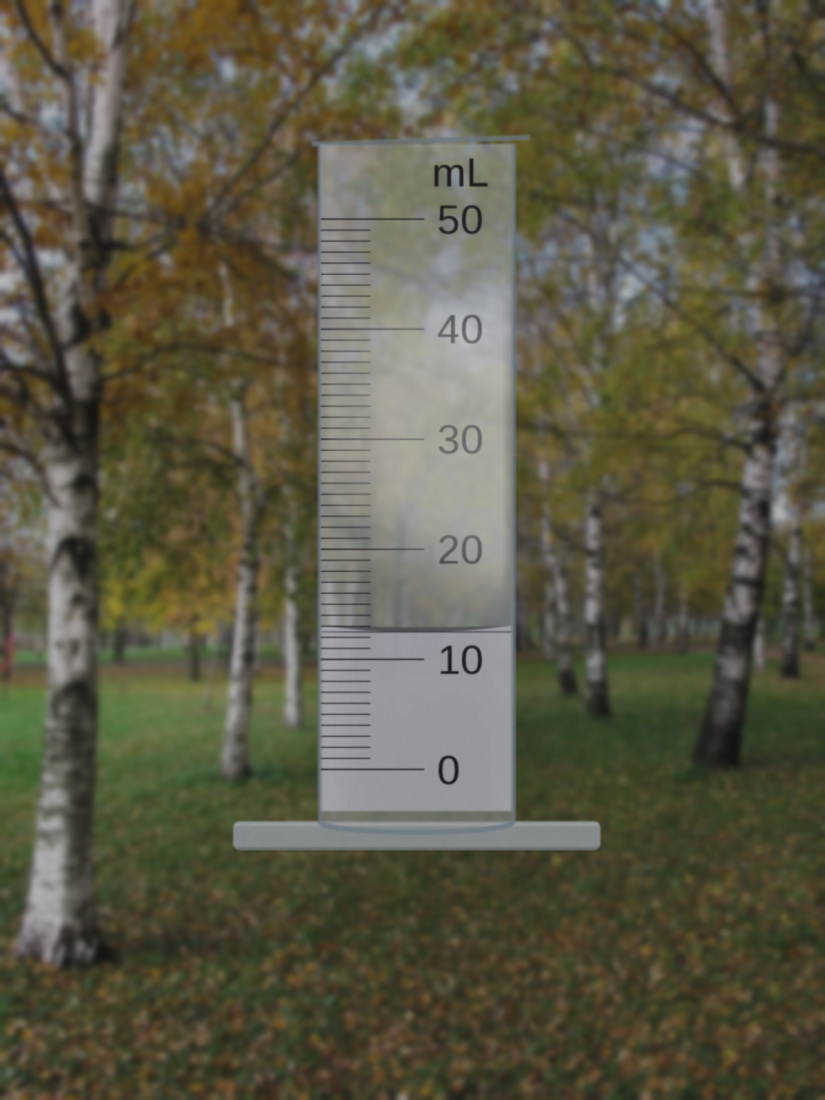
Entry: 12.5 mL
